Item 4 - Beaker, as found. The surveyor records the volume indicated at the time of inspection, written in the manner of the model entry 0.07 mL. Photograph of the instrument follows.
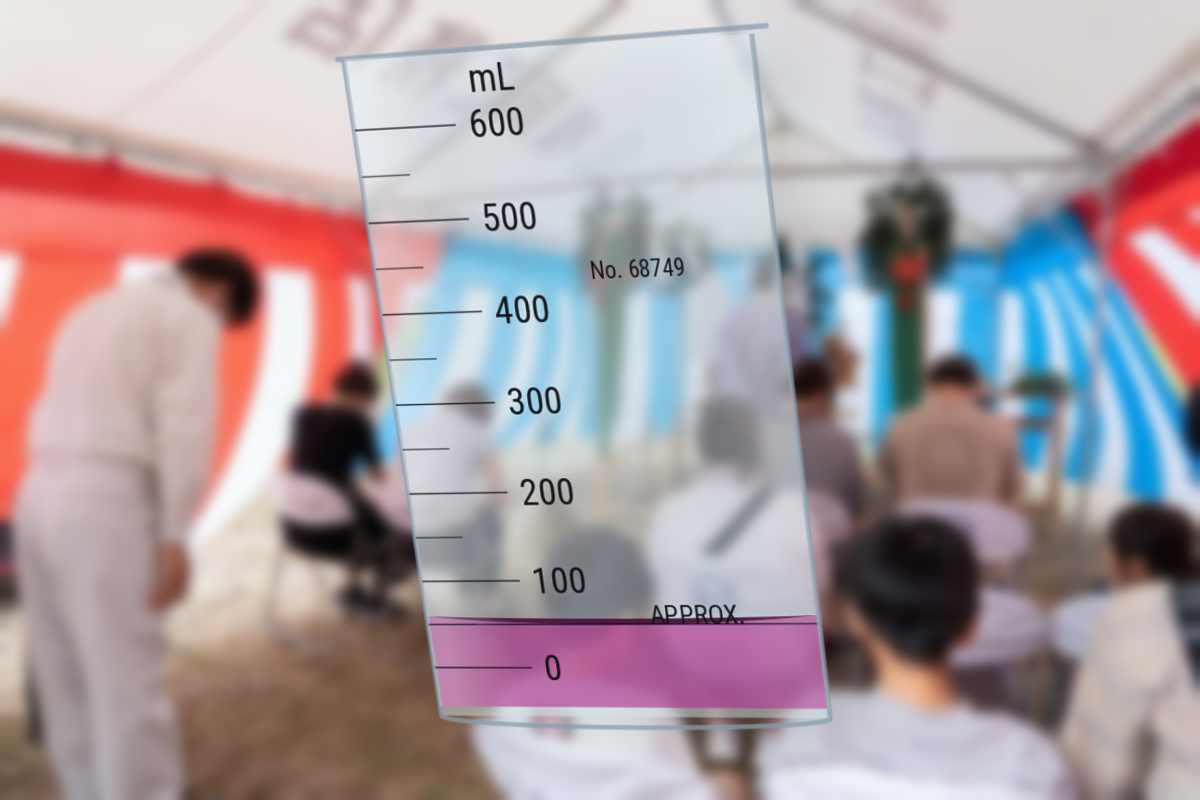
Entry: 50 mL
